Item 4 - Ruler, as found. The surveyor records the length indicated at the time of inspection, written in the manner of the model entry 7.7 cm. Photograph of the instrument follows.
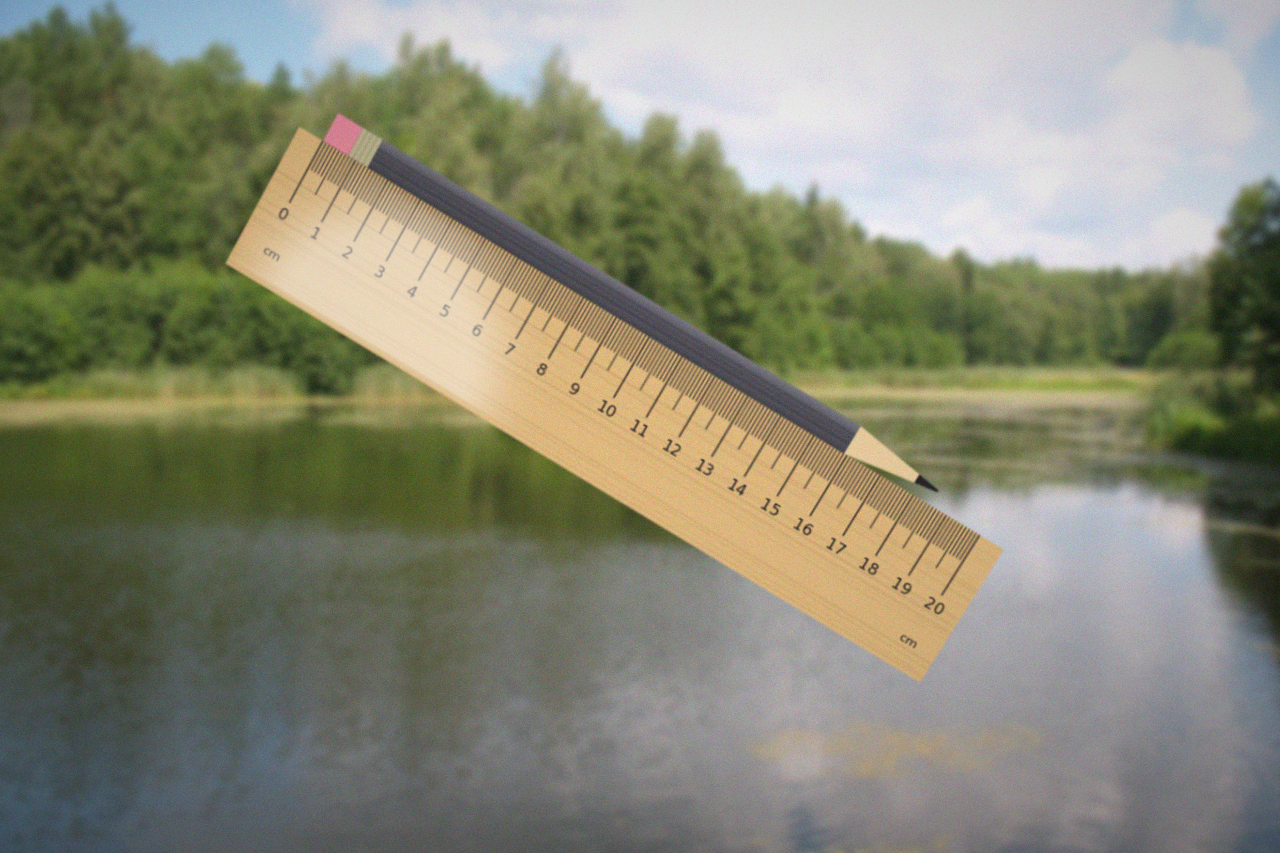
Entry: 18.5 cm
